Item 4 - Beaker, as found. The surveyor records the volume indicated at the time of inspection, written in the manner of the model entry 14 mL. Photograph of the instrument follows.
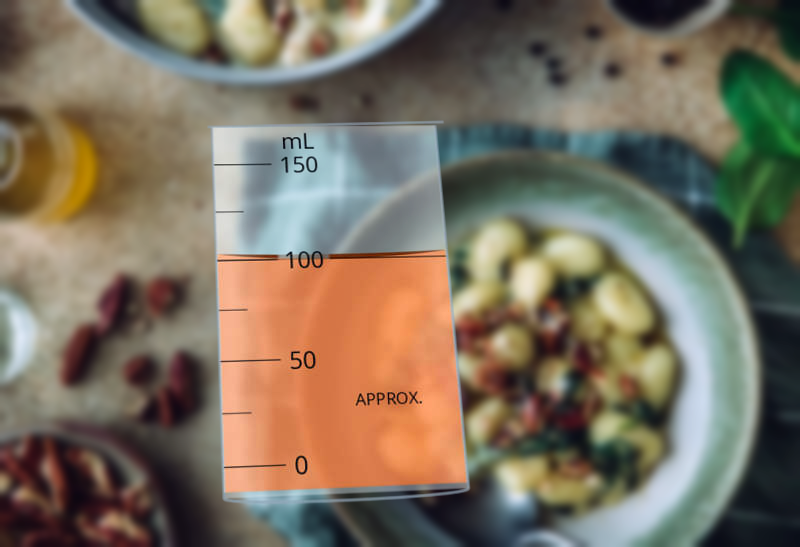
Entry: 100 mL
